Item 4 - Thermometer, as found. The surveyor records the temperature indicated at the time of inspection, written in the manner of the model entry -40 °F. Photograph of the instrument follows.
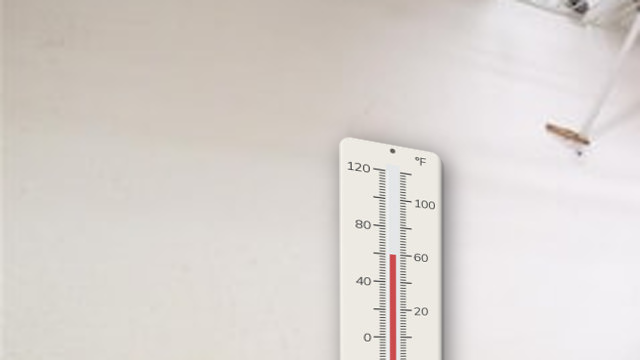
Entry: 60 °F
